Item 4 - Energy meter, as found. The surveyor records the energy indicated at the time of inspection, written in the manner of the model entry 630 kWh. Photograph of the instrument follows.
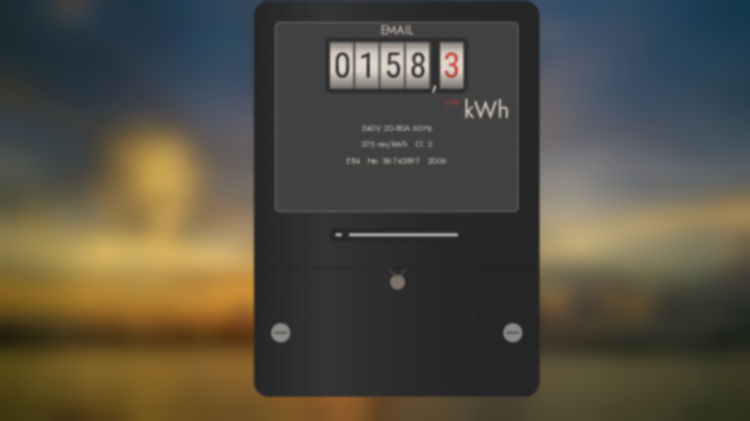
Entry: 158.3 kWh
